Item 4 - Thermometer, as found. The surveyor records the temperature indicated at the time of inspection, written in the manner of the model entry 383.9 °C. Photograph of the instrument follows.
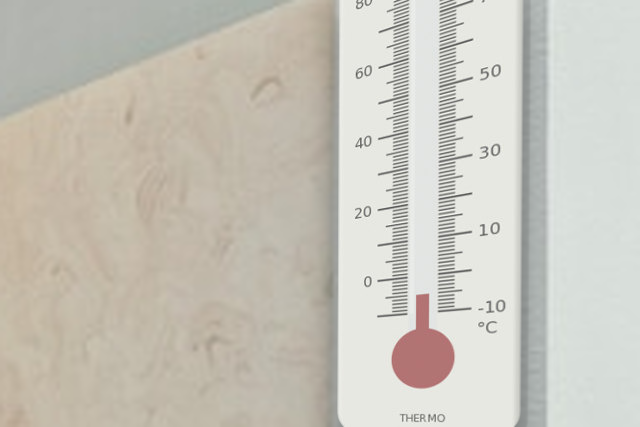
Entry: -5 °C
